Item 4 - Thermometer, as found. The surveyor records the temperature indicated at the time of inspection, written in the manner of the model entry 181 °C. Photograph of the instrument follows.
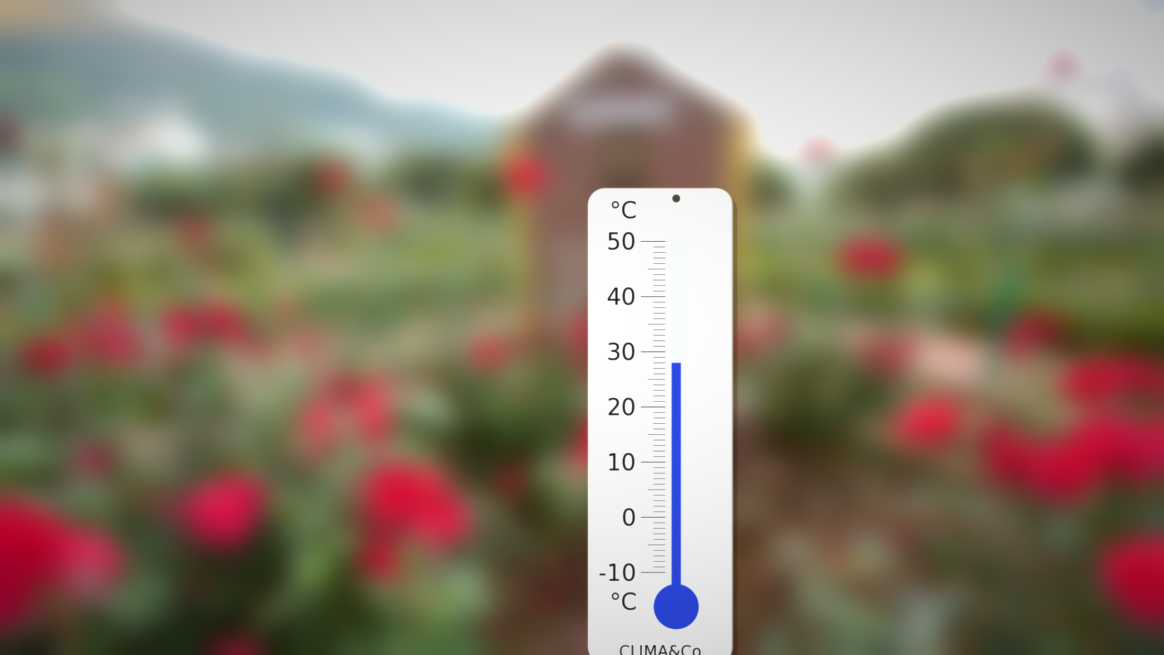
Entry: 28 °C
